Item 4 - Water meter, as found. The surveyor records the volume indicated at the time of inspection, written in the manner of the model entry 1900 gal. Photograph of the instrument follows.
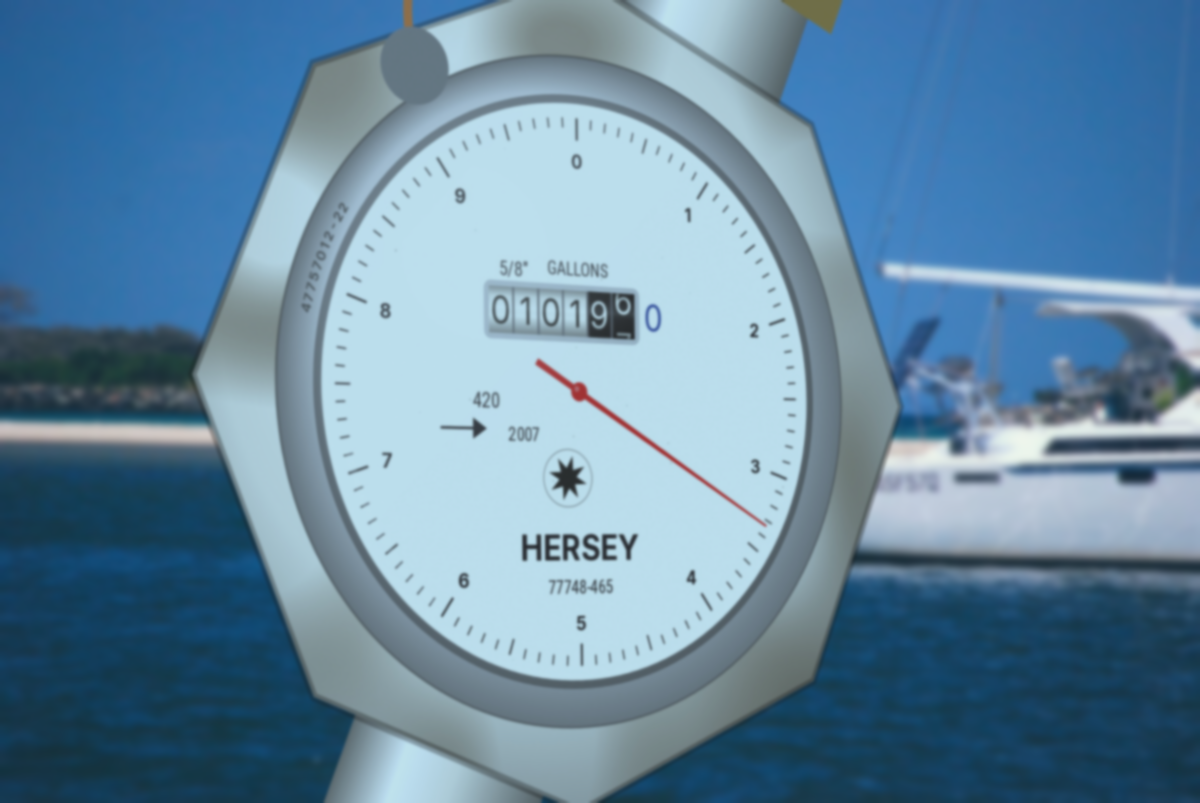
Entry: 101963.3 gal
